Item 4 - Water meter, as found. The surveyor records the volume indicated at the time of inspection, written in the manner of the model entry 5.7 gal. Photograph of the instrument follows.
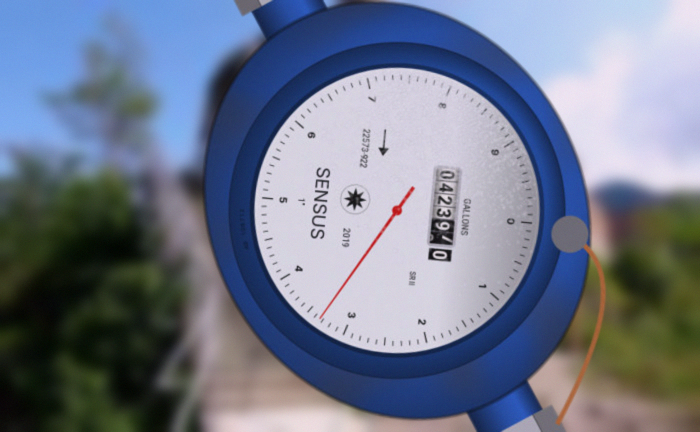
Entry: 423973.3 gal
